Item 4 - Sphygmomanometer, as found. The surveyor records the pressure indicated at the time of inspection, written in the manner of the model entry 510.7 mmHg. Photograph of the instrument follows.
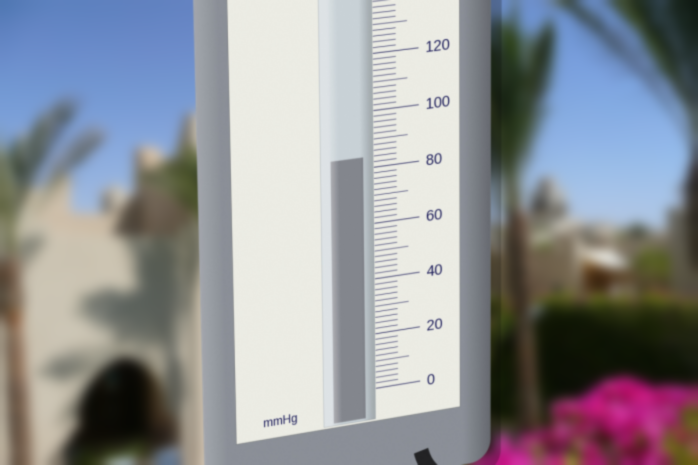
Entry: 84 mmHg
